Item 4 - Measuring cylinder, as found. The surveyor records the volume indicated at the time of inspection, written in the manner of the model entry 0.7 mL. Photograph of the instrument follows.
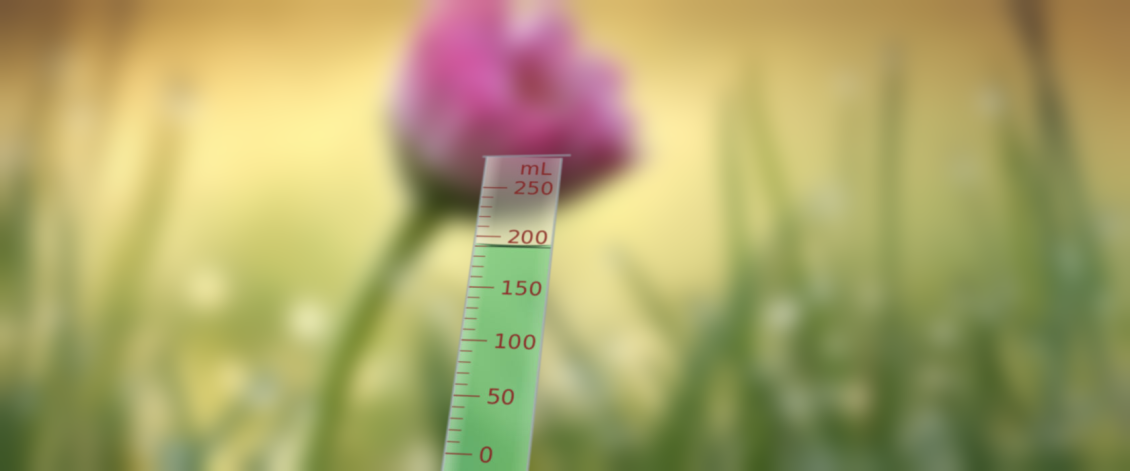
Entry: 190 mL
